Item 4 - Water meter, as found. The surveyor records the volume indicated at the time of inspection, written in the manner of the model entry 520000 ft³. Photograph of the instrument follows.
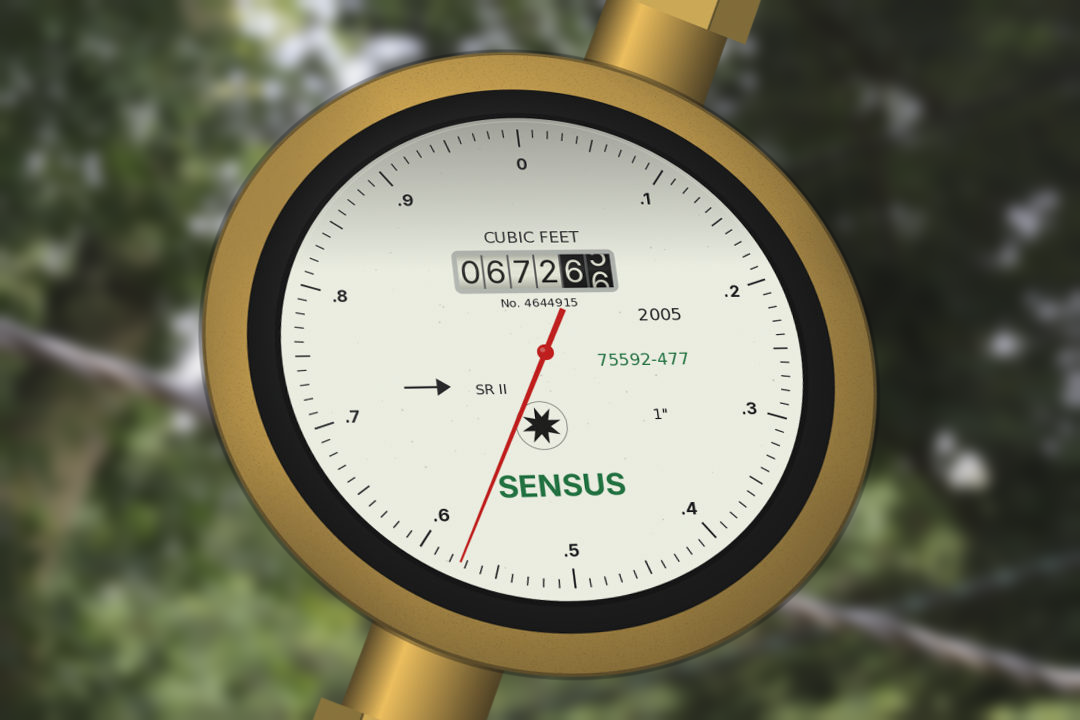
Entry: 67265.57 ft³
